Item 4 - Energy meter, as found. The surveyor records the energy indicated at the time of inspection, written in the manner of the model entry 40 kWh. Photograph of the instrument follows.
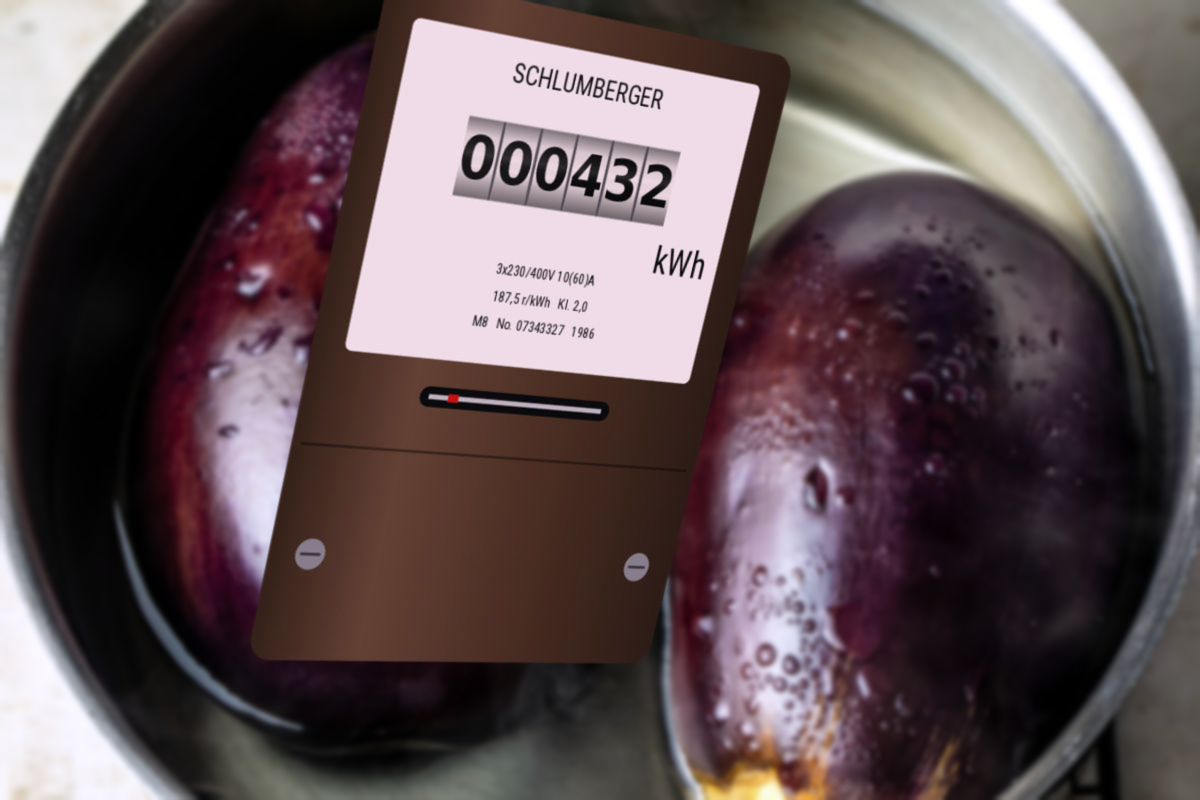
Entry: 432 kWh
